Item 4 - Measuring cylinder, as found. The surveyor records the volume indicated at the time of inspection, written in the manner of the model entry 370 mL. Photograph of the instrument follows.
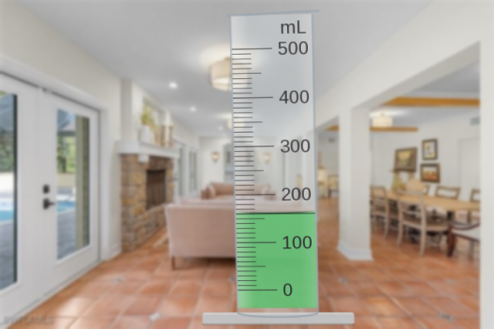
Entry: 160 mL
